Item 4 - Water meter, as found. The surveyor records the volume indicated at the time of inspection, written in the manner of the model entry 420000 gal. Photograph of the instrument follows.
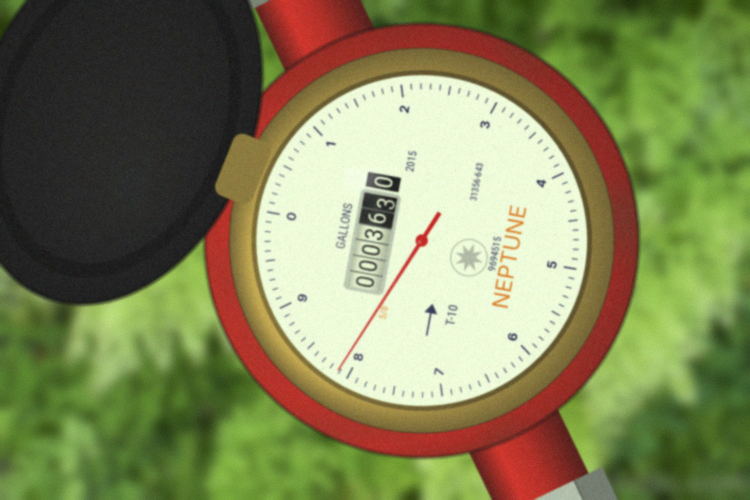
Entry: 3628.1 gal
